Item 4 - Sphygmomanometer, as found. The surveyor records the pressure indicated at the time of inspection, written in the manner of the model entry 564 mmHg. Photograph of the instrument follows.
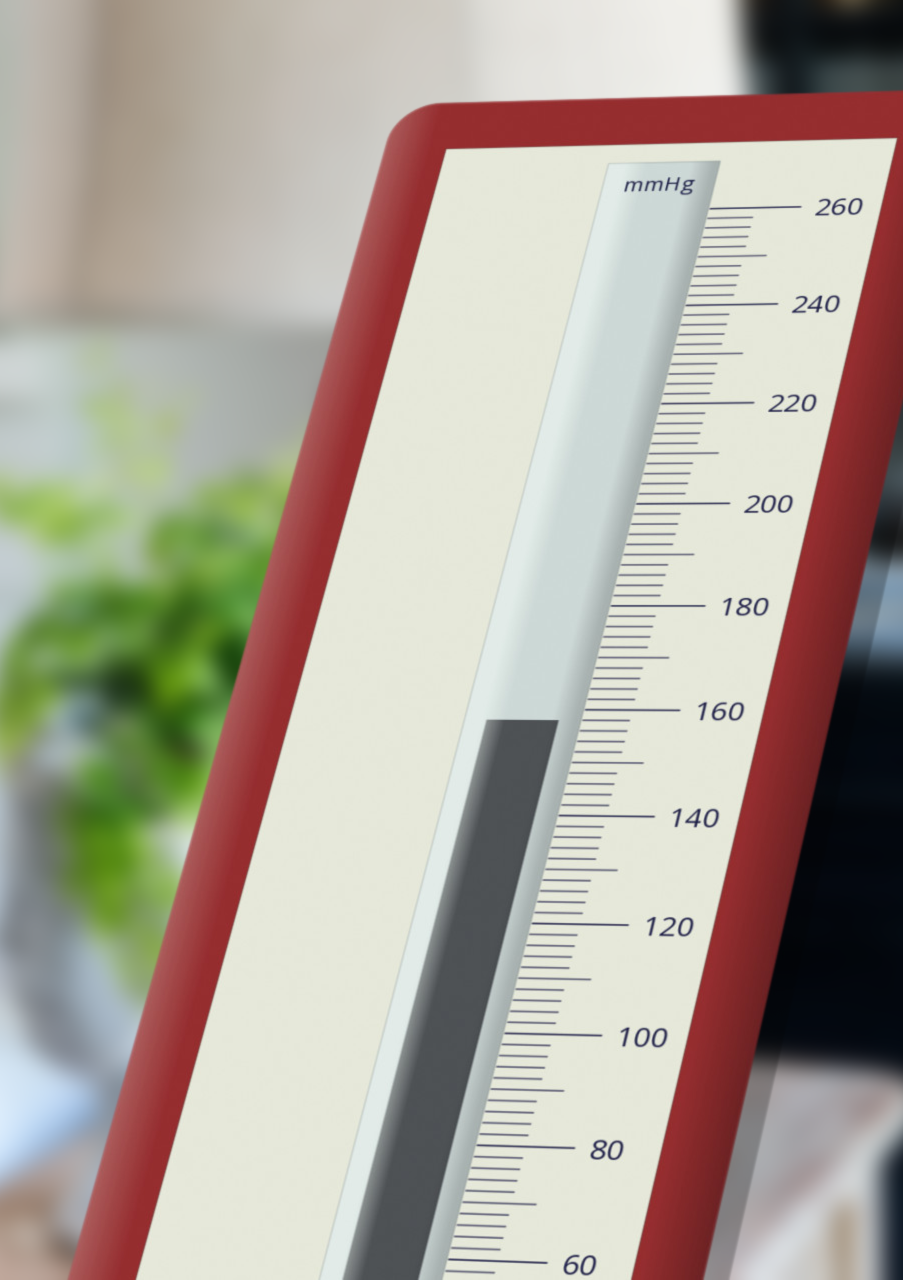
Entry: 158 mmHg
